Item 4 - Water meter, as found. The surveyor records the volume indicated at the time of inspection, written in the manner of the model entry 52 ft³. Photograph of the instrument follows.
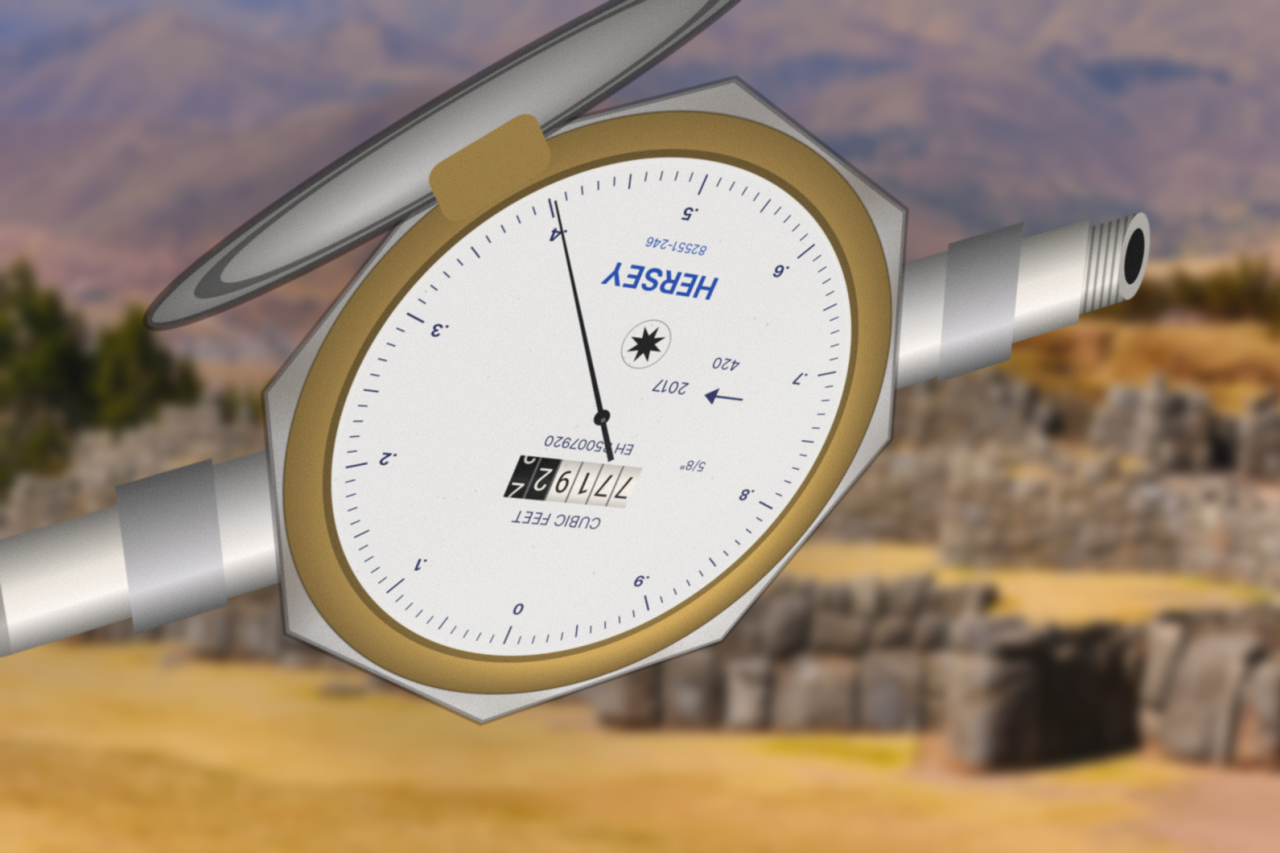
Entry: 771922.40 ft³
